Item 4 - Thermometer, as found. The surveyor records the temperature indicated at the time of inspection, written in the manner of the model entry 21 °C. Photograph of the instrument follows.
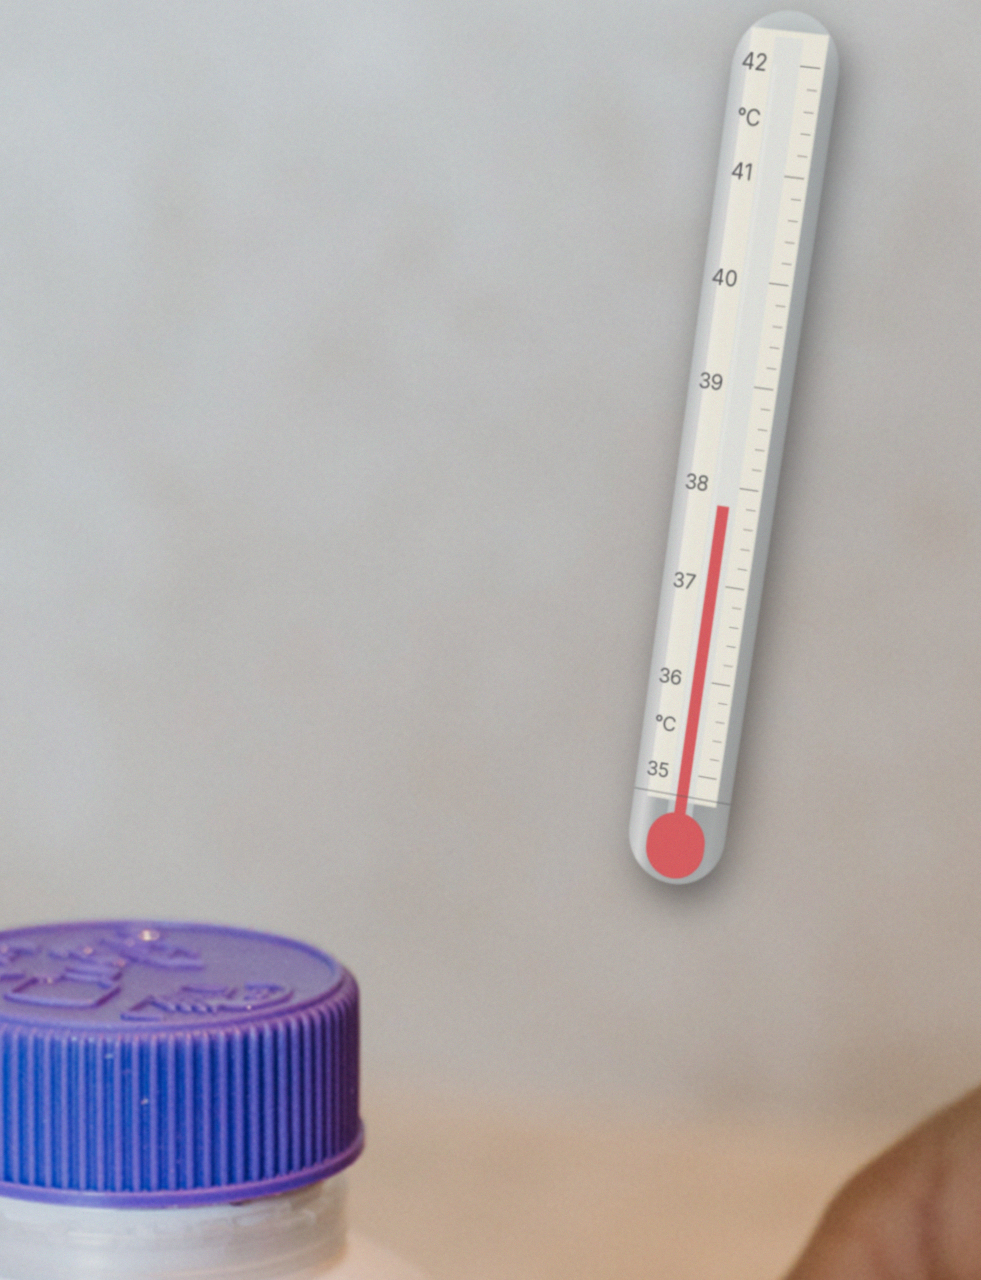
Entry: 37.8 °C
